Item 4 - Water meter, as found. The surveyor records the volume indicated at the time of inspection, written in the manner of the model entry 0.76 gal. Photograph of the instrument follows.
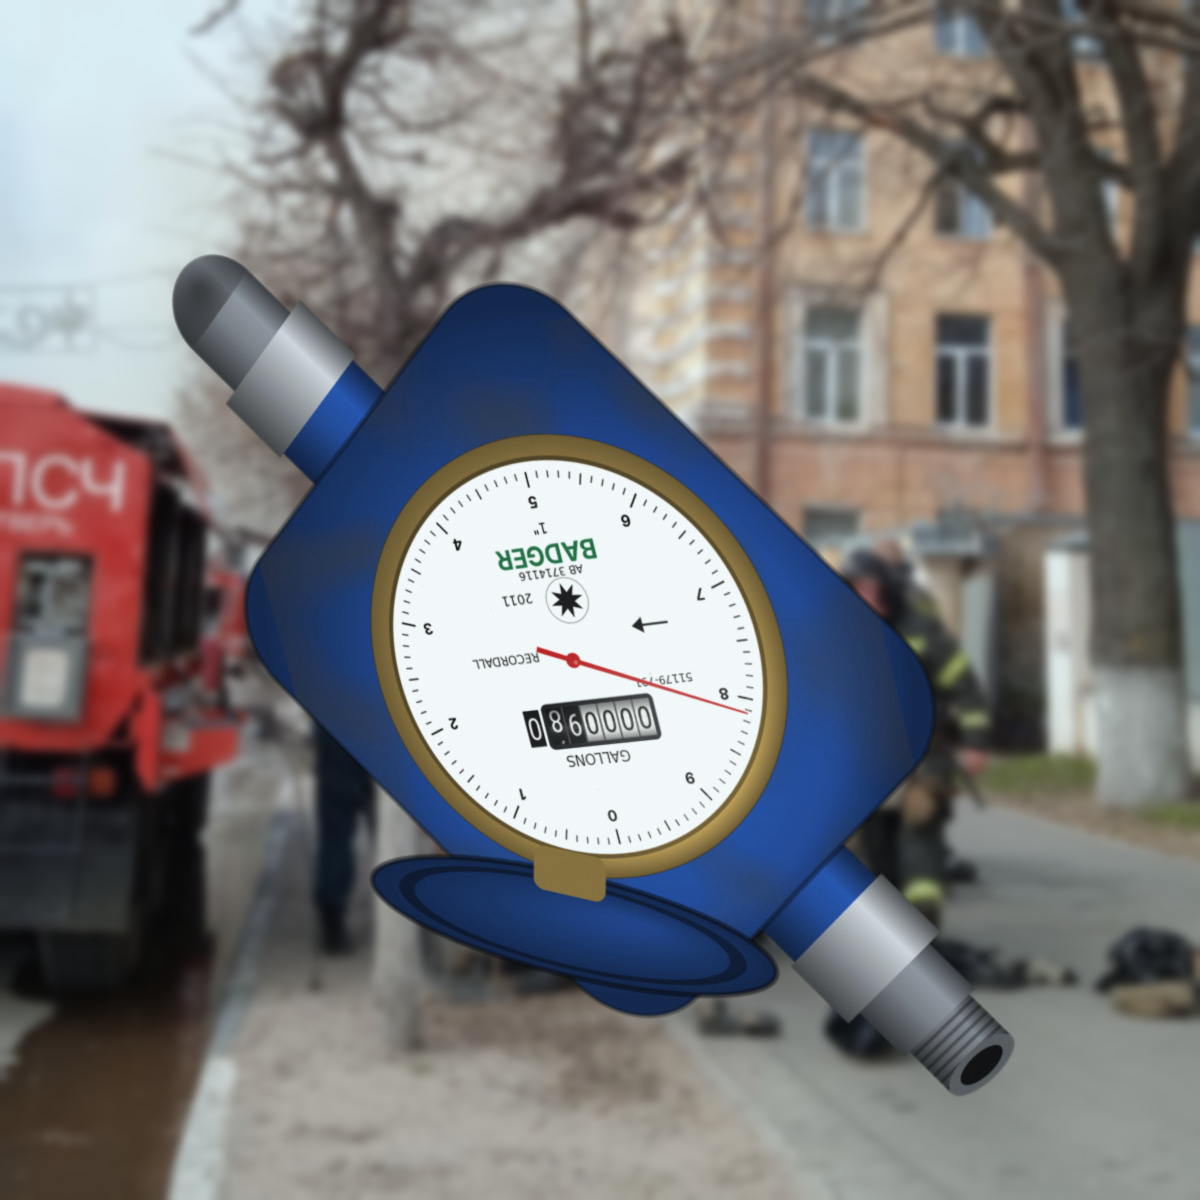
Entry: 978.1 gal
